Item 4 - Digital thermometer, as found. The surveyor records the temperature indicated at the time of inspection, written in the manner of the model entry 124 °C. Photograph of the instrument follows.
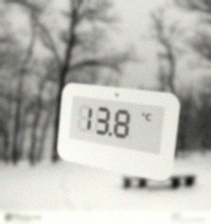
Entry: 13.8 °C
